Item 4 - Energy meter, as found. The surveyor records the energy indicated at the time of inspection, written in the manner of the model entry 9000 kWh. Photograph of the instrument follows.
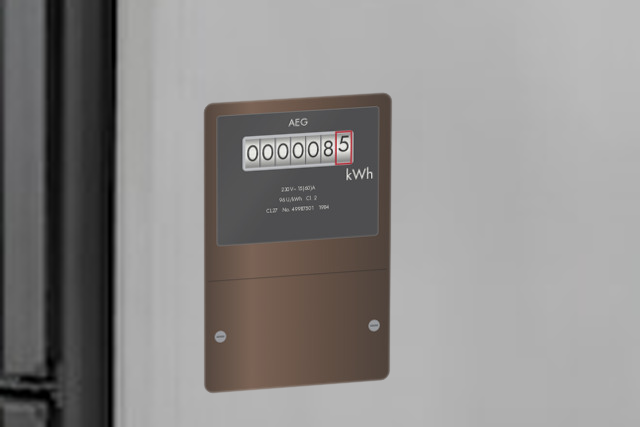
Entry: 8.5 kWh
